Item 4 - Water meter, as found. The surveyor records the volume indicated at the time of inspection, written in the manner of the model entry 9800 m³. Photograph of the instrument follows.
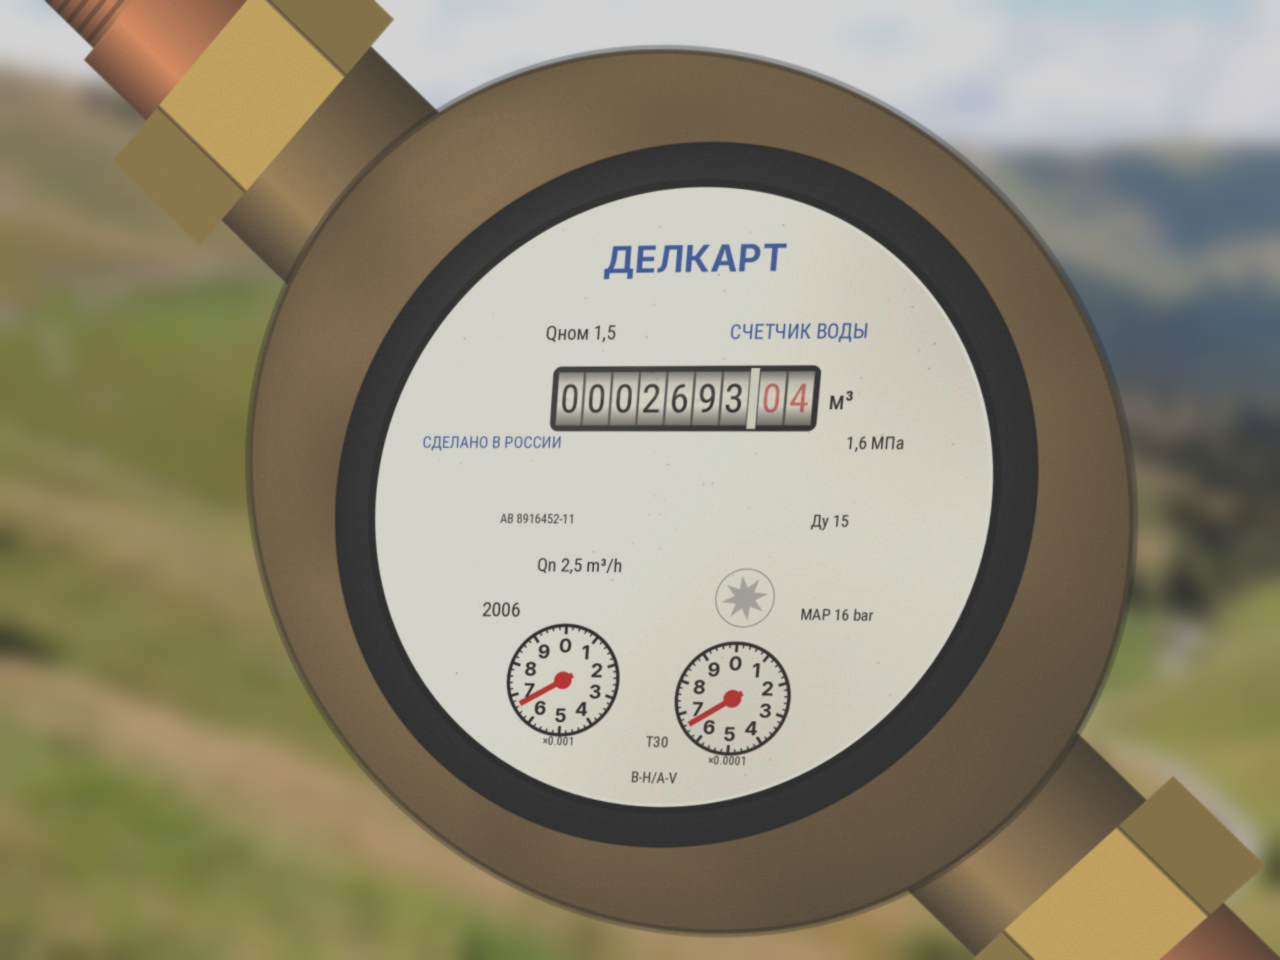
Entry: 2693.0466 m³
